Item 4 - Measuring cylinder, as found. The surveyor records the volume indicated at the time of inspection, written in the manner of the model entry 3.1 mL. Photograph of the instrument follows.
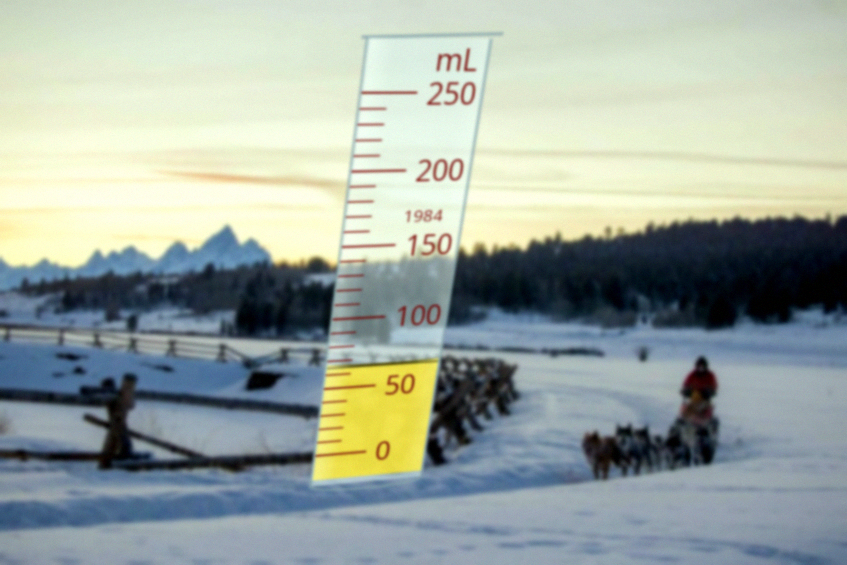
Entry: 65 mL
